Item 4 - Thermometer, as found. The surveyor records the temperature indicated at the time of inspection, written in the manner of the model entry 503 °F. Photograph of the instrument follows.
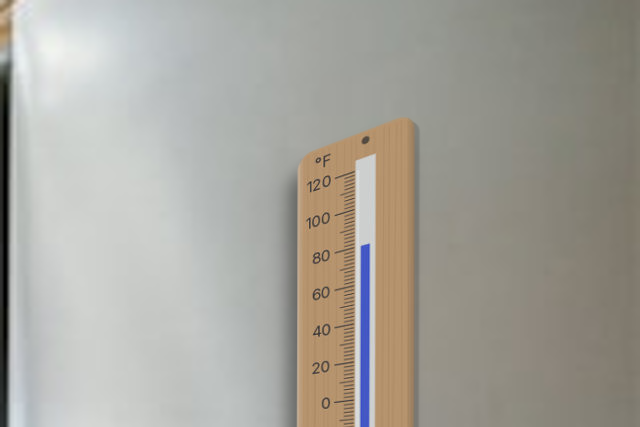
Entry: 80 °F
